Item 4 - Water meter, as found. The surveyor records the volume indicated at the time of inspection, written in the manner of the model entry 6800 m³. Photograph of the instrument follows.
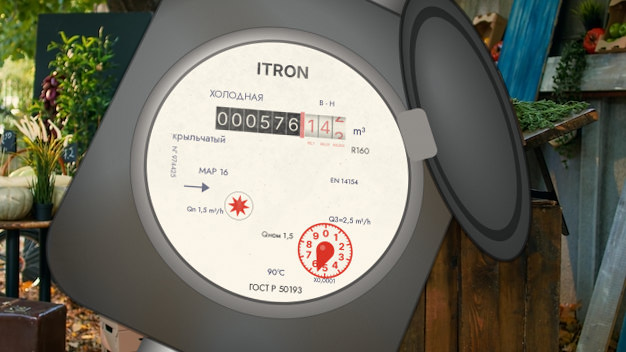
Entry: 576.1425 m³
